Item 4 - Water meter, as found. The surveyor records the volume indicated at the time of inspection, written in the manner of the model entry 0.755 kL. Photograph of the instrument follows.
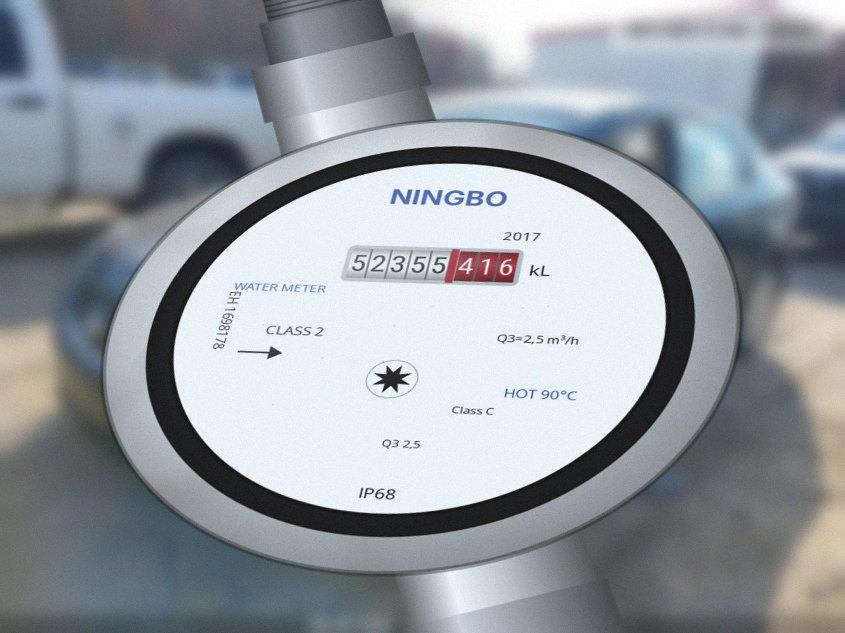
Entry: 52355.416 kL
